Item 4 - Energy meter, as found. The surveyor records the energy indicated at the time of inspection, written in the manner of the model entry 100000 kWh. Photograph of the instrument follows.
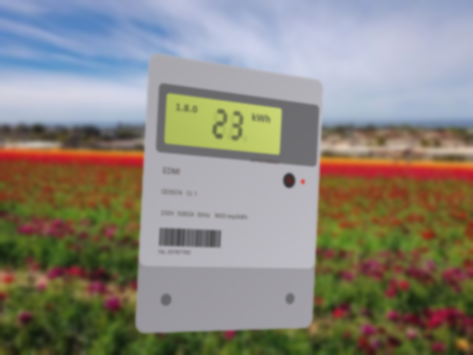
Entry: 23 kWh
